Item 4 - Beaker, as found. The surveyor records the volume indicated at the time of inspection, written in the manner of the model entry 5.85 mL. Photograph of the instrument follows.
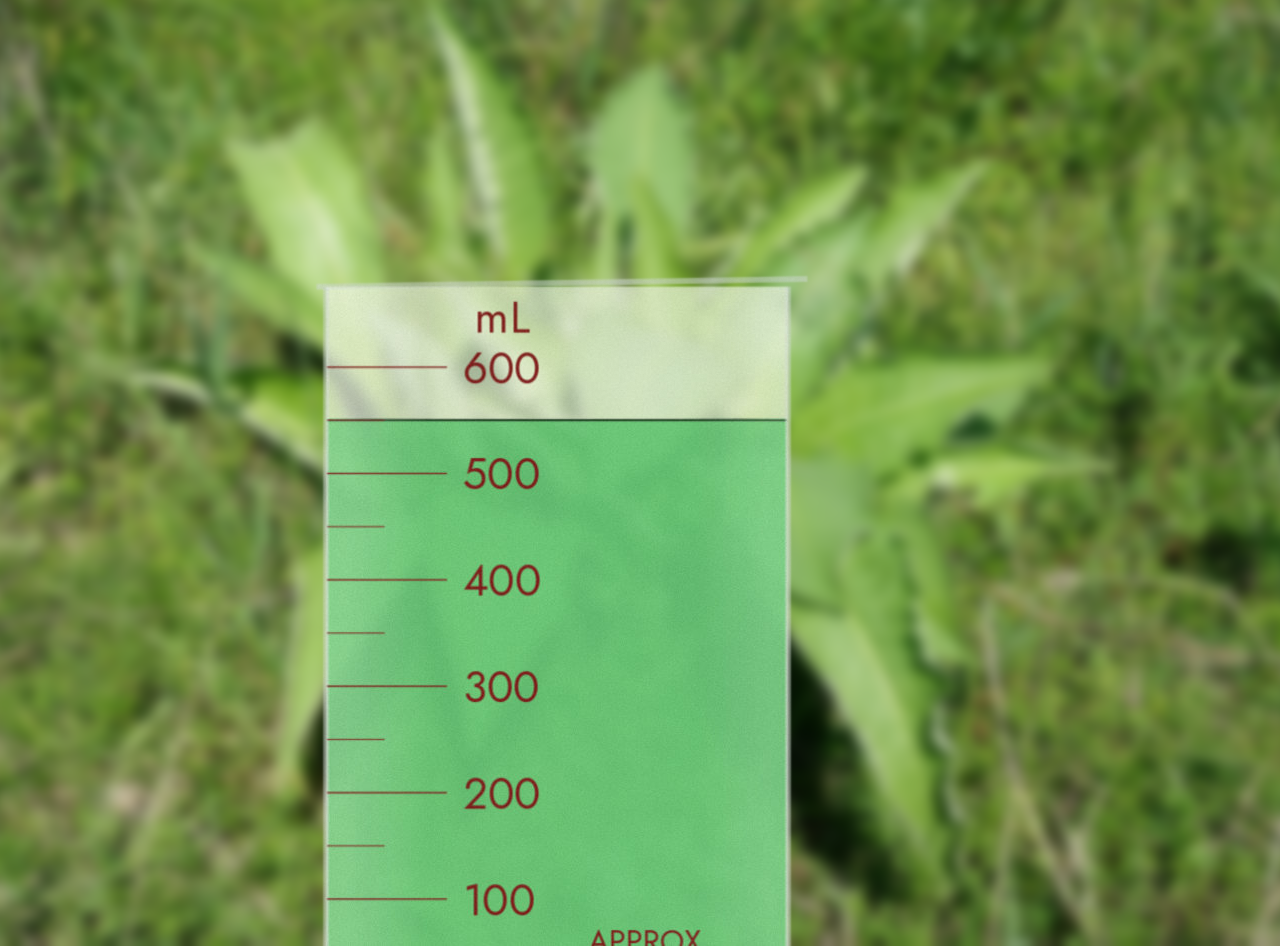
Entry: 550 mL
